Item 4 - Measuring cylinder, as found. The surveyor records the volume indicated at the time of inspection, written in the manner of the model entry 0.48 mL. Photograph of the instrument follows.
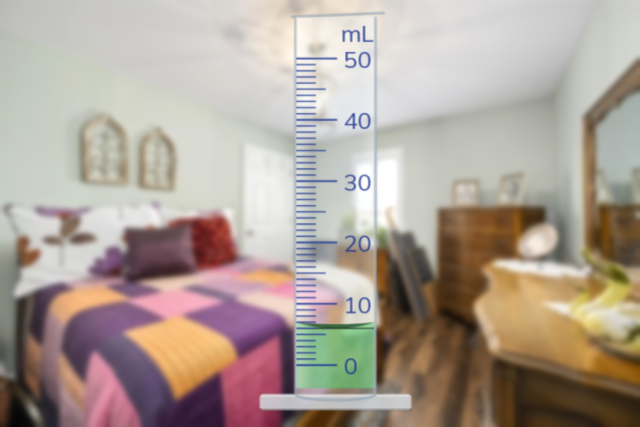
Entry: 6 mL
